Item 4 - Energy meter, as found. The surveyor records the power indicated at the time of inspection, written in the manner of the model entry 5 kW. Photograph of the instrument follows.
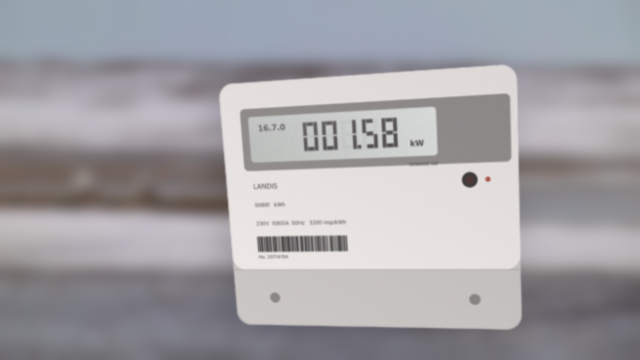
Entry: 1.58 kW
